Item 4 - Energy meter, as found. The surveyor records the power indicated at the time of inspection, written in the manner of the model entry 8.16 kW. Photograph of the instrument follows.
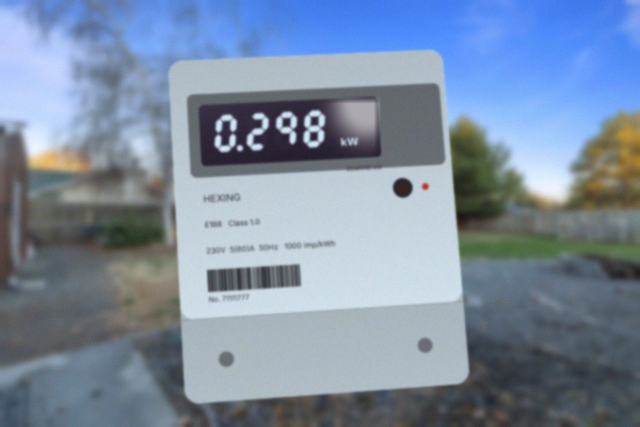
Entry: 0.298 kW
